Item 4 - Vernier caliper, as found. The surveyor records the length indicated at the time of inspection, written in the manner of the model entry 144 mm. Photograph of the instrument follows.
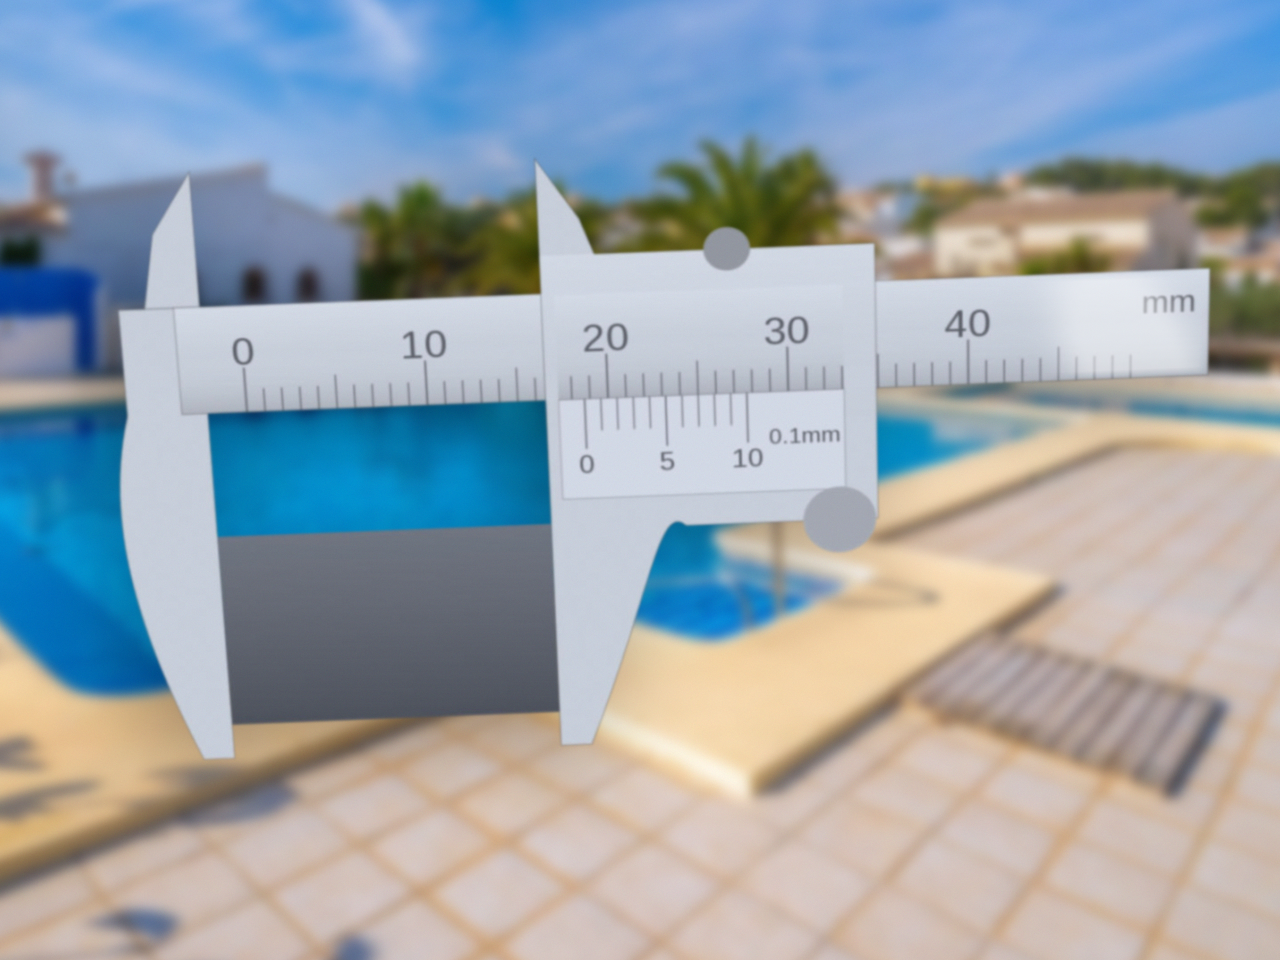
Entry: 18.7 mm
